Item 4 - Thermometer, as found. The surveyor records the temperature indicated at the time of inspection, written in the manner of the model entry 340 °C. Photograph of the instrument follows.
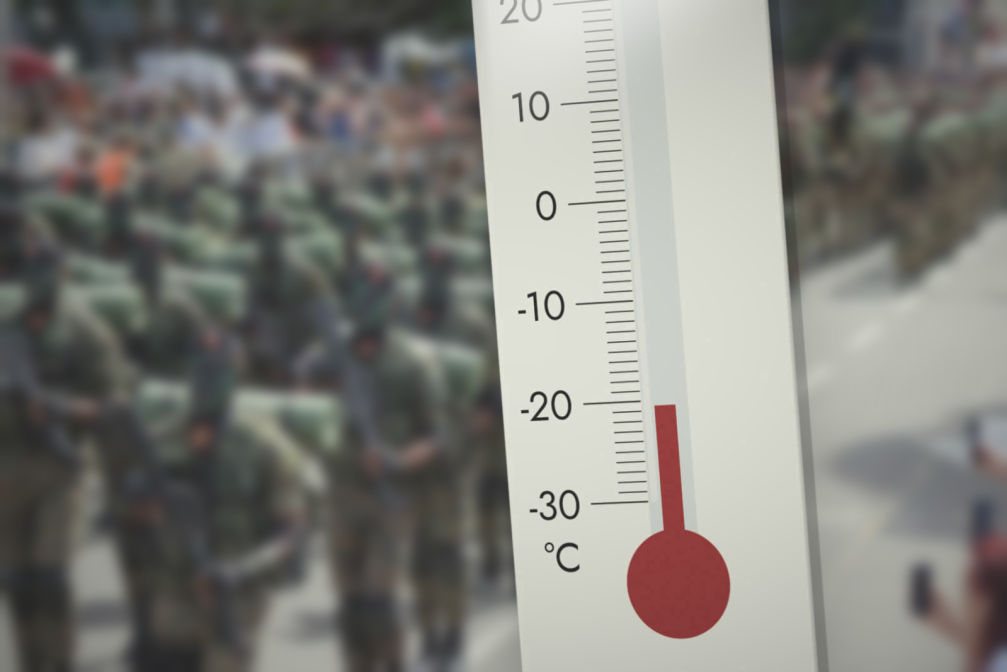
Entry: -20.5 °C
